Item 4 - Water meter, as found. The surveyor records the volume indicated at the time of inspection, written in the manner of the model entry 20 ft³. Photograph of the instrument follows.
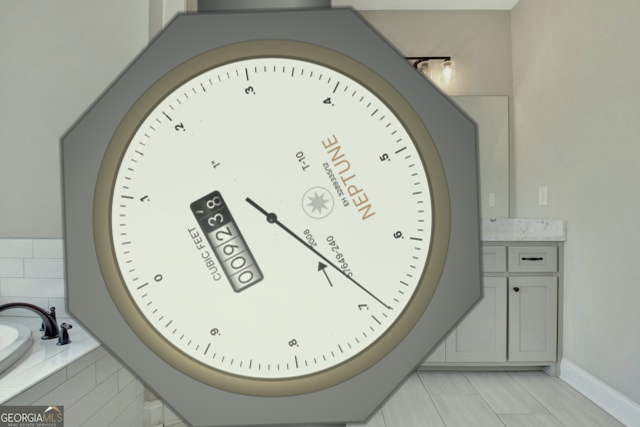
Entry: 9237.68 ft³
